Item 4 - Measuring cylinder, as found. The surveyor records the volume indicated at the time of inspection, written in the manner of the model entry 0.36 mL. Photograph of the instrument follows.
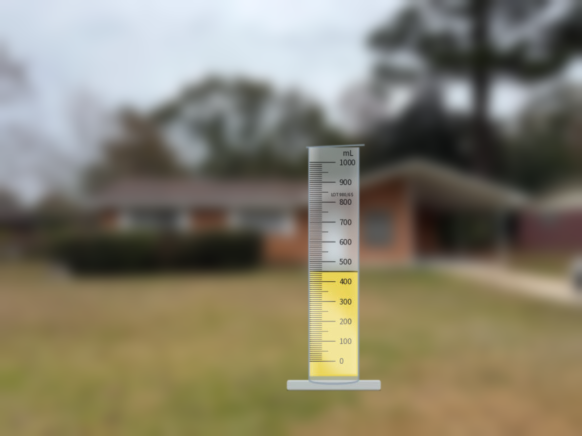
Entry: 450 mL
